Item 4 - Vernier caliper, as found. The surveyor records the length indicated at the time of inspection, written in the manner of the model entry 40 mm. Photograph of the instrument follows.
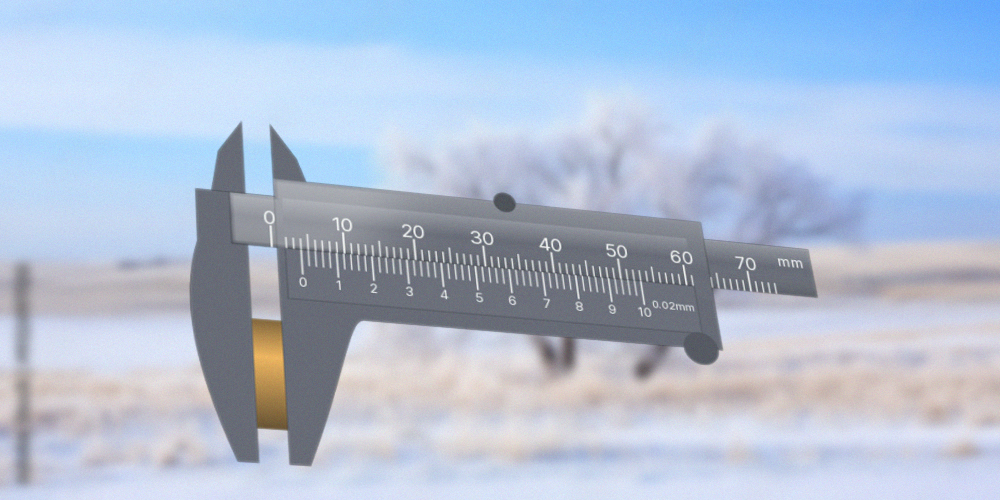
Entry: 4.0 mm
